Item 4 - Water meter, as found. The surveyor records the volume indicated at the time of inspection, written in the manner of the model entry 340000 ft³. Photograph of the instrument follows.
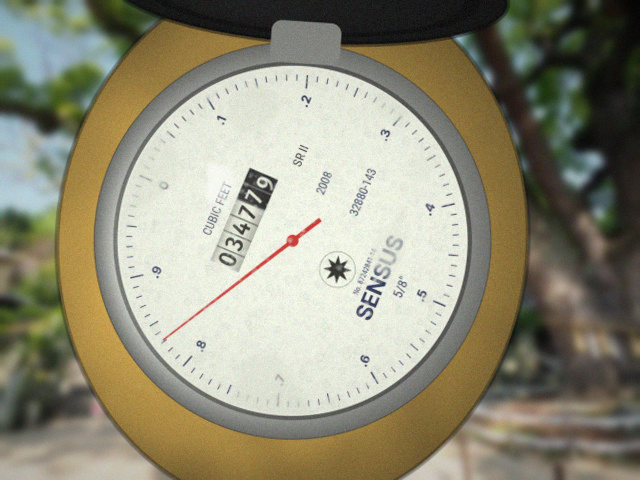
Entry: 34778.83 ft³
